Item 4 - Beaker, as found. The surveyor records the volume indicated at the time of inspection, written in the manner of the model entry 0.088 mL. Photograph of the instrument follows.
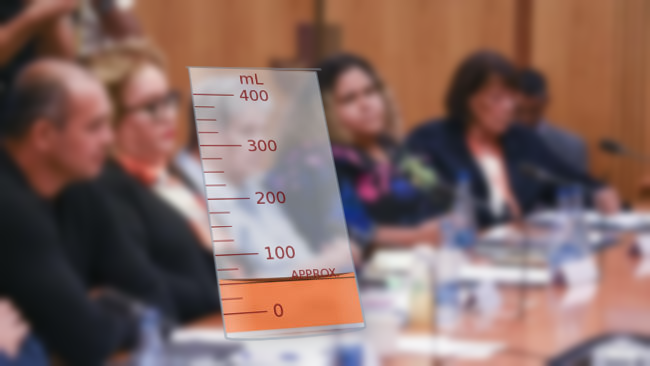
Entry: 50 mL
